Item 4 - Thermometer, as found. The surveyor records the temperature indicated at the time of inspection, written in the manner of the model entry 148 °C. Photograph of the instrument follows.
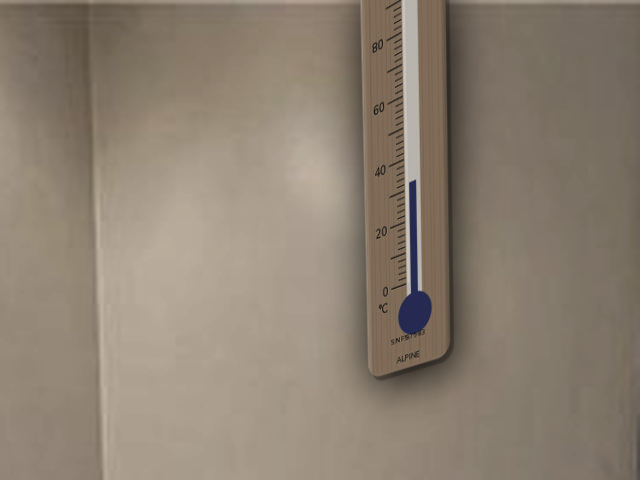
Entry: 32 °C
